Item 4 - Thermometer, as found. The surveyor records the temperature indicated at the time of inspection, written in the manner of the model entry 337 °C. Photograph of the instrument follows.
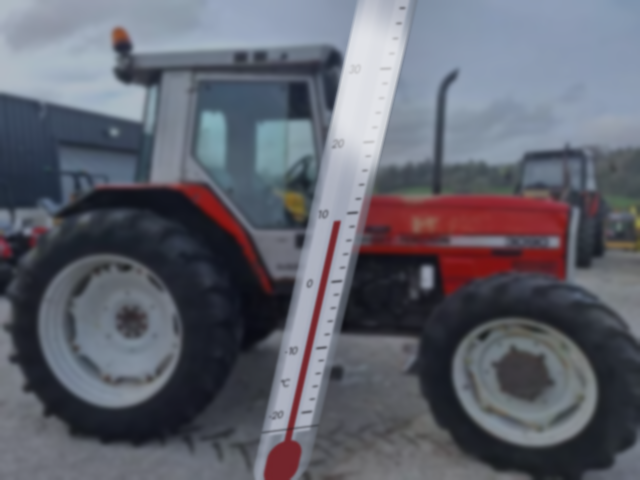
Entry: 9 °C
